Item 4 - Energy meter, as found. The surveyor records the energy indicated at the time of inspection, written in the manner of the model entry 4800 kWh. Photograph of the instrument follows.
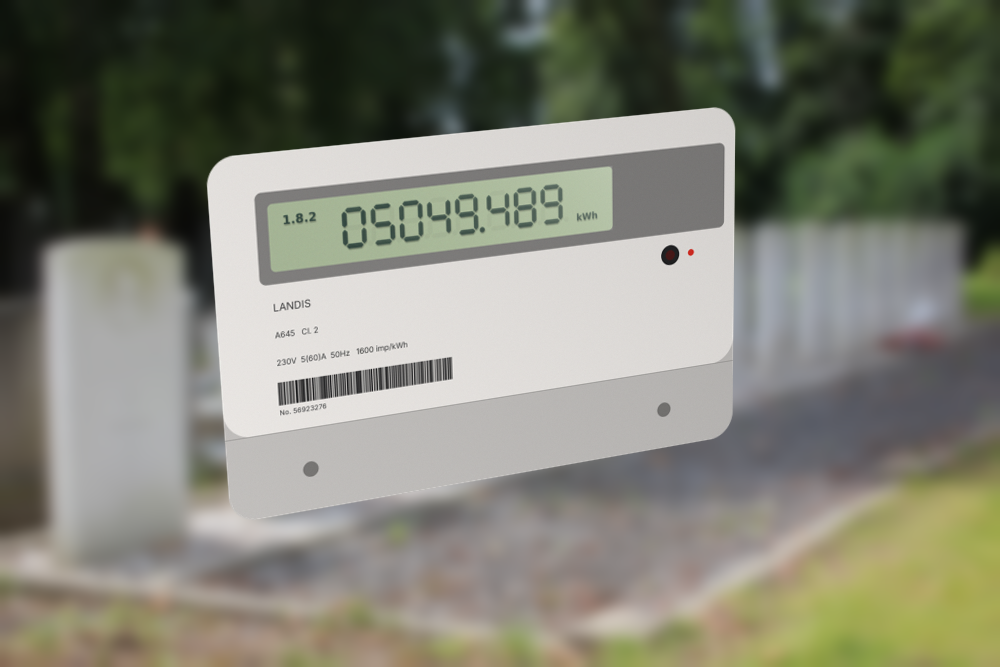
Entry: 5049.489 kWh
